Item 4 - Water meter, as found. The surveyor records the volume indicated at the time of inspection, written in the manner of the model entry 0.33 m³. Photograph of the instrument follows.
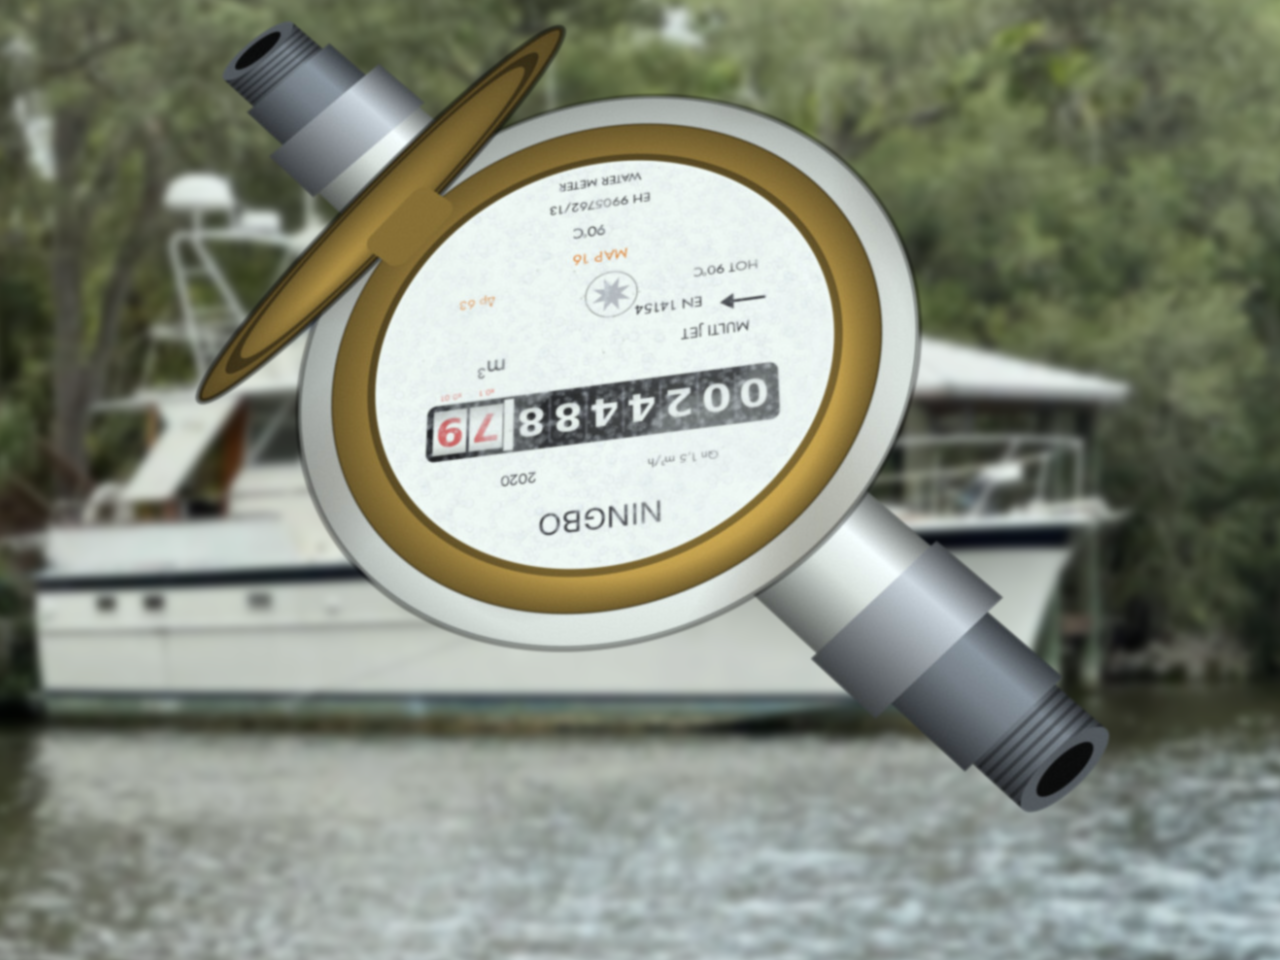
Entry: 24488.79 m³
